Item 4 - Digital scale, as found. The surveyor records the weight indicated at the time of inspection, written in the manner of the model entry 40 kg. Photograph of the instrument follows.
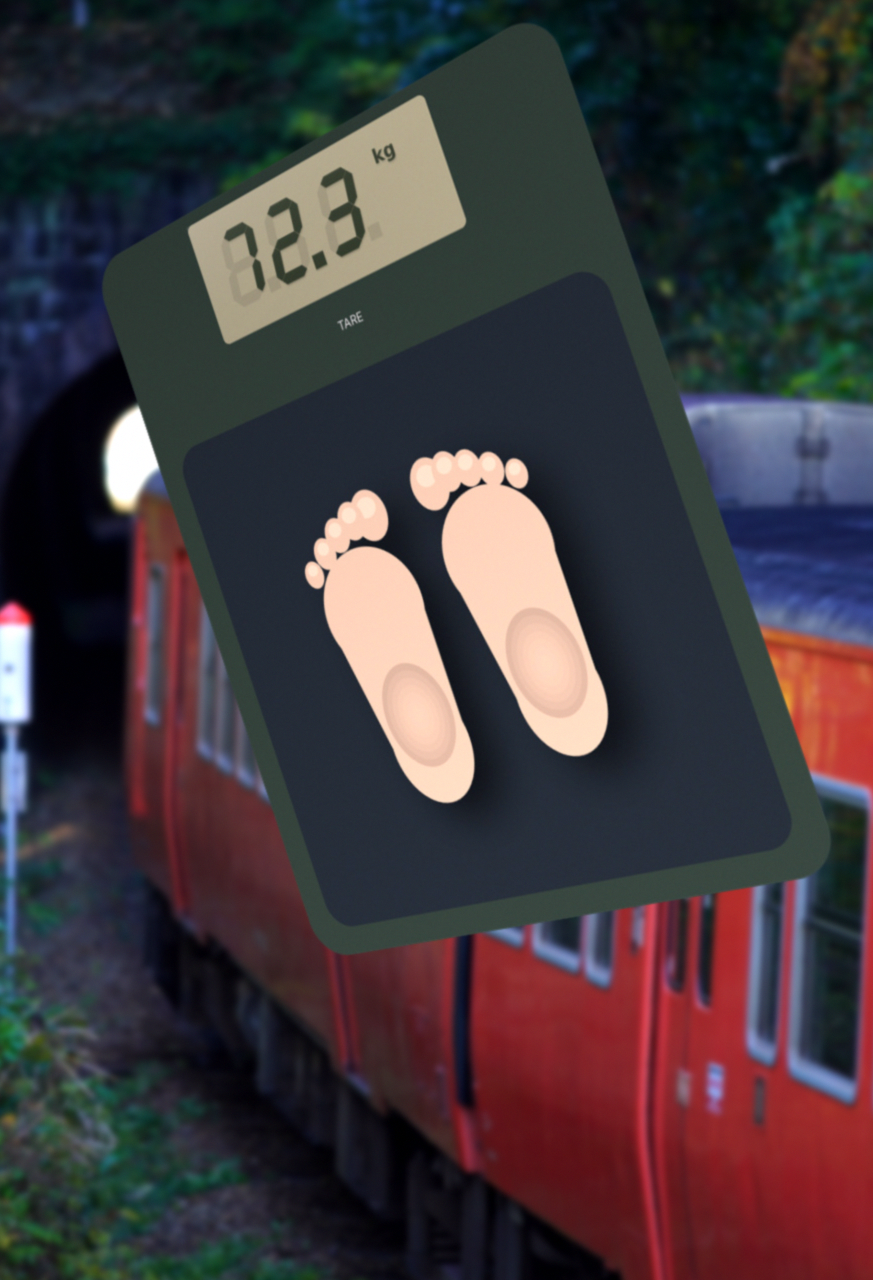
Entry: 72.3 kg
